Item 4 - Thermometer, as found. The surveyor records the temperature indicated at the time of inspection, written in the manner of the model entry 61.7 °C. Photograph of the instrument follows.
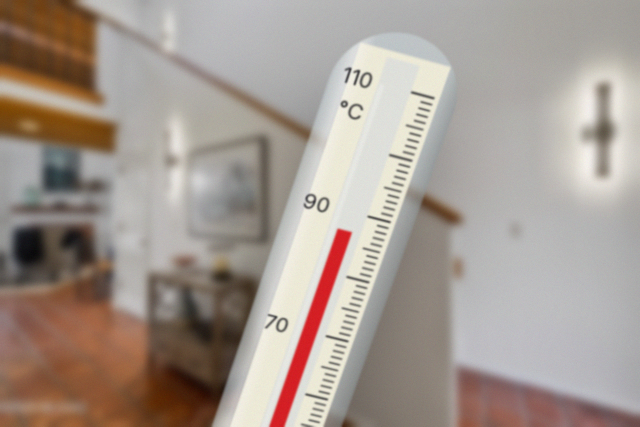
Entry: 87 °C
